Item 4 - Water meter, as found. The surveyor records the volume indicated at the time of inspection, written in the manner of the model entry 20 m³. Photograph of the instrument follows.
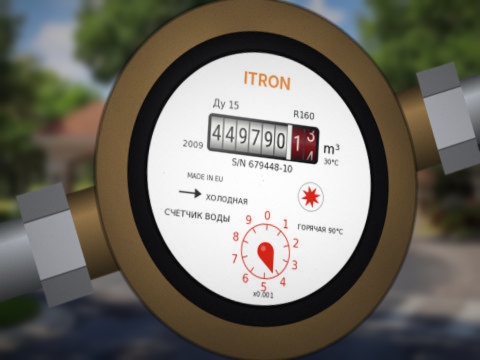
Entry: 449790.134 m³
